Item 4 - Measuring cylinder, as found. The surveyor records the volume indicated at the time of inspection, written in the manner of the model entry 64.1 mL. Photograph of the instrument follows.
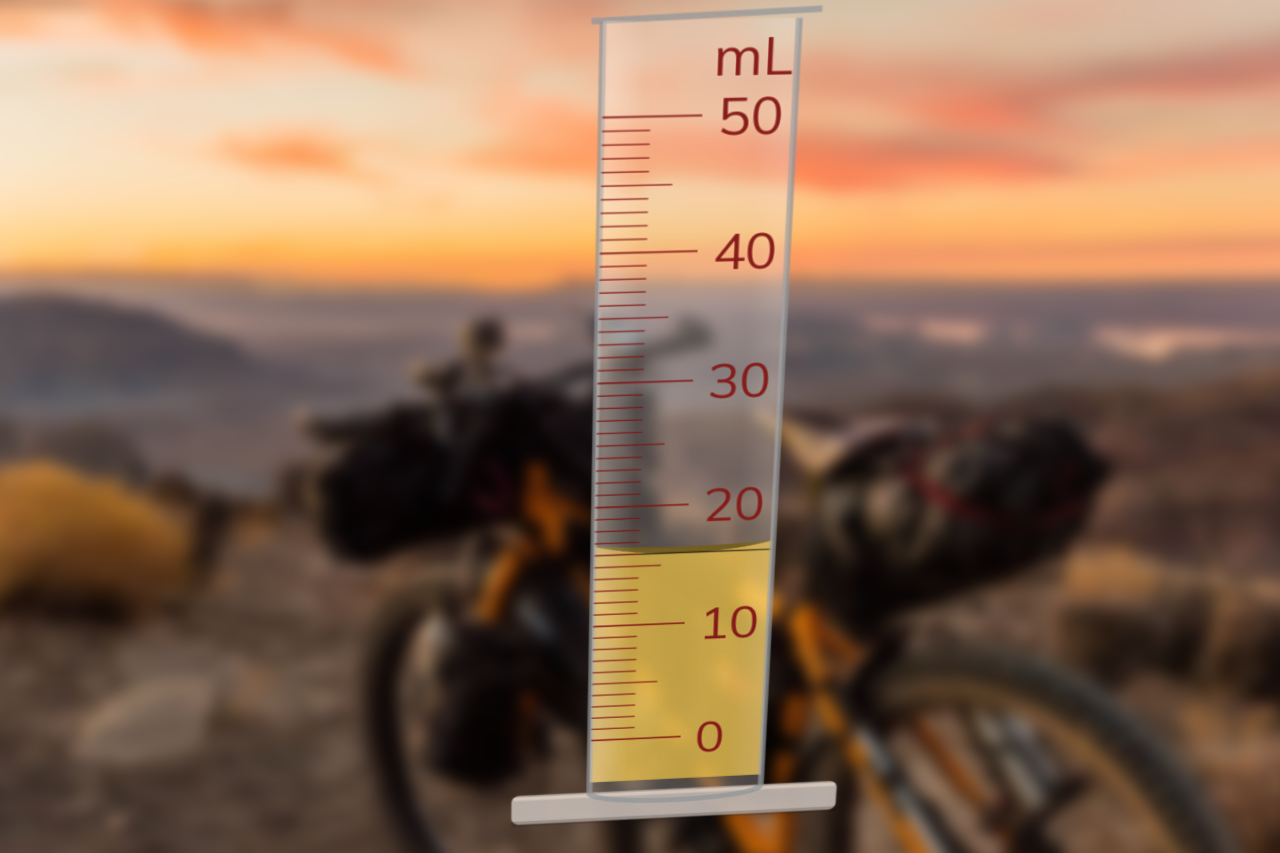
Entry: 16 mL
